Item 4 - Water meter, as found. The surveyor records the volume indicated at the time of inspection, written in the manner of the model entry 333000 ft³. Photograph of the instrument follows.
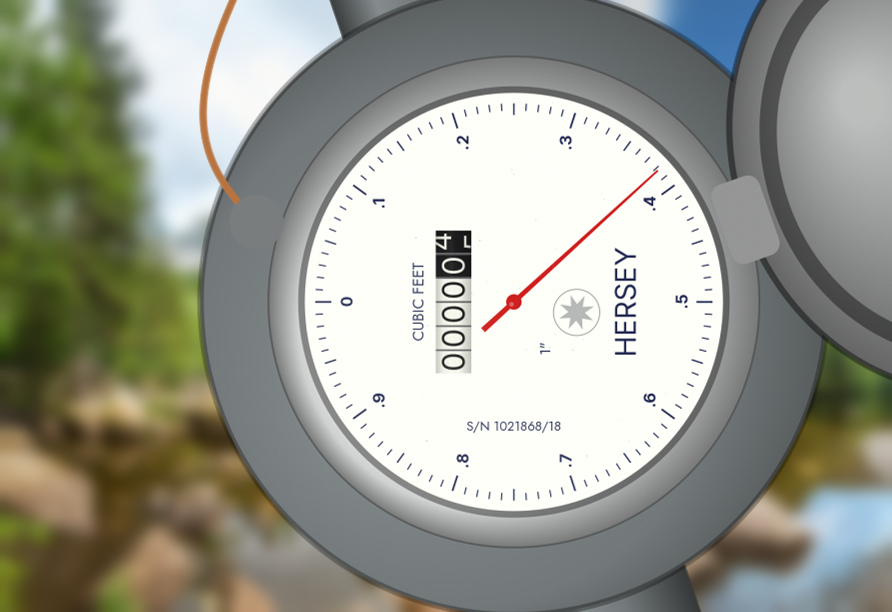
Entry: 4.38 ft³
